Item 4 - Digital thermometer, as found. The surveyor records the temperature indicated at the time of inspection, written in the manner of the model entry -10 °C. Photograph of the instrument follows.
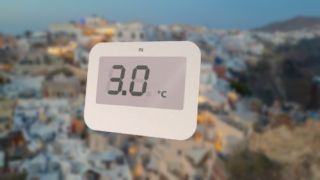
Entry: 3.0 °C
